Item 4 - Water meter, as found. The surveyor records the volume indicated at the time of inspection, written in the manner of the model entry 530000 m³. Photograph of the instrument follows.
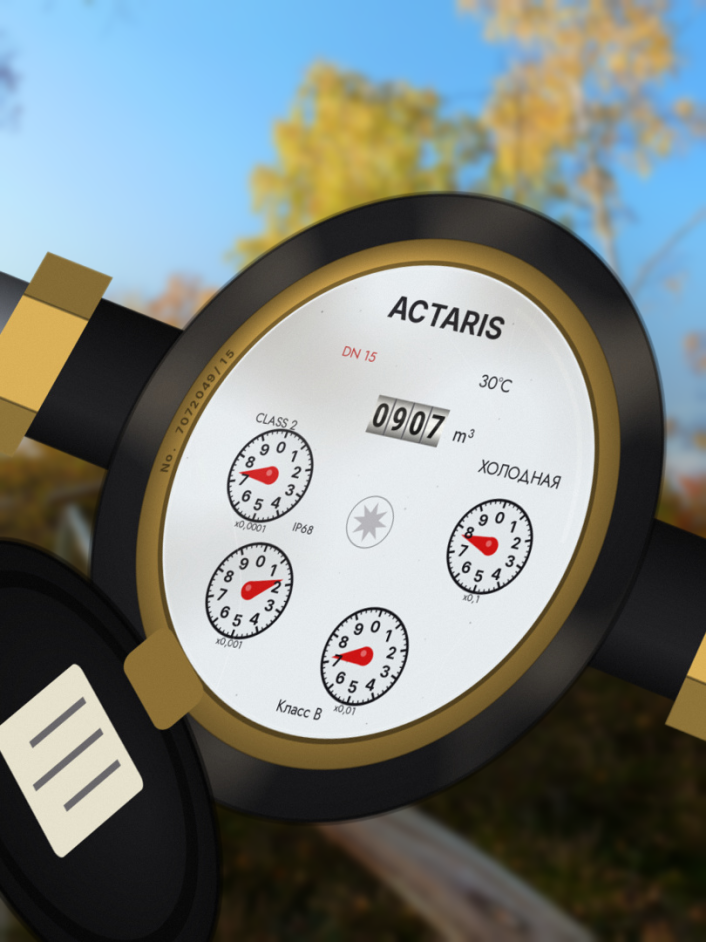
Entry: 907.7717 m³
